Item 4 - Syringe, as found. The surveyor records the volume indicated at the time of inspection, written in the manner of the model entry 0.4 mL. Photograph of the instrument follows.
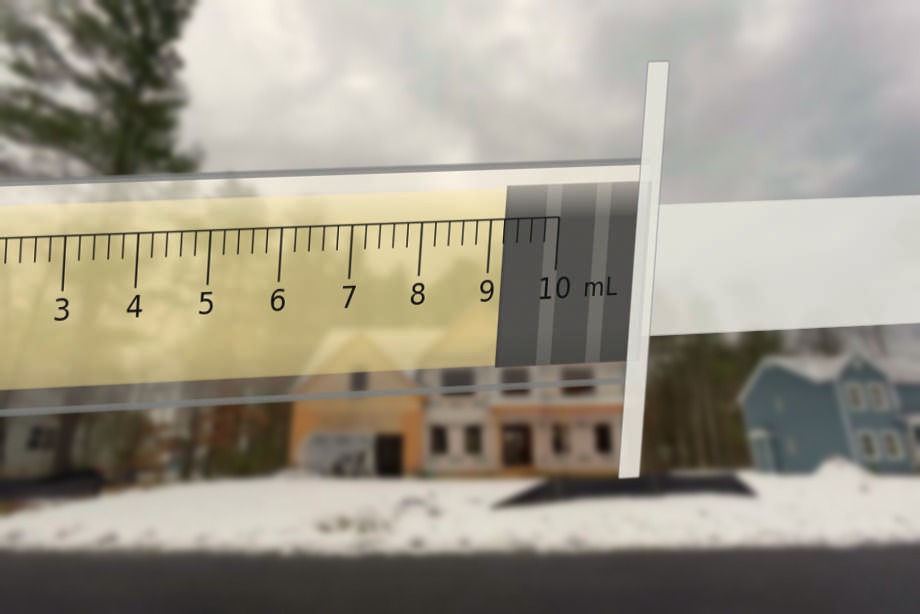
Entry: 9.2 mL
